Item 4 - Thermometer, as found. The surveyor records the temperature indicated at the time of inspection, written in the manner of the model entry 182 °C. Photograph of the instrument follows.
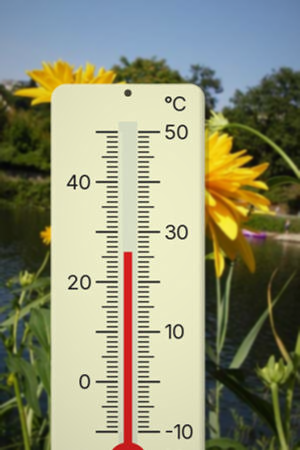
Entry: 26 °C
